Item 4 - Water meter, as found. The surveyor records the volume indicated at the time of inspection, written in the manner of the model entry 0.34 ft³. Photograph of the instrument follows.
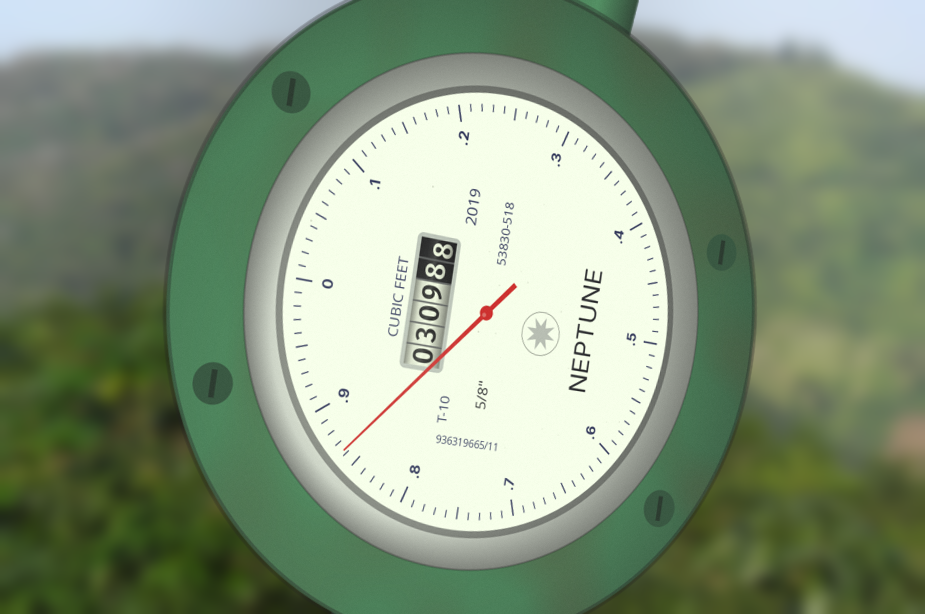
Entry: 30987.86 ft³
